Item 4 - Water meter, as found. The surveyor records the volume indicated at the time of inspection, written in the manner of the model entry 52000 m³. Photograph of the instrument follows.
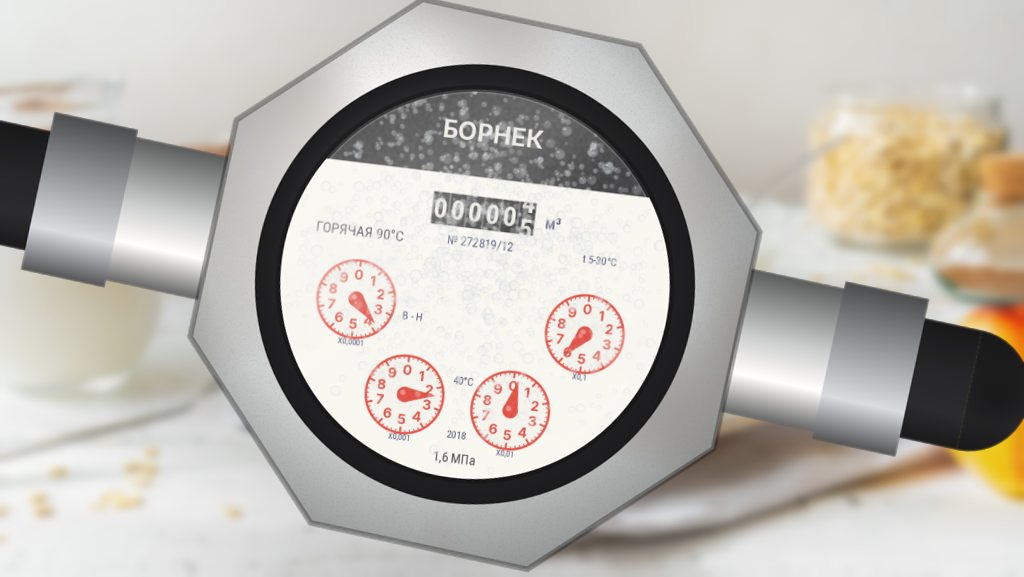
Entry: 4.6023 m³
